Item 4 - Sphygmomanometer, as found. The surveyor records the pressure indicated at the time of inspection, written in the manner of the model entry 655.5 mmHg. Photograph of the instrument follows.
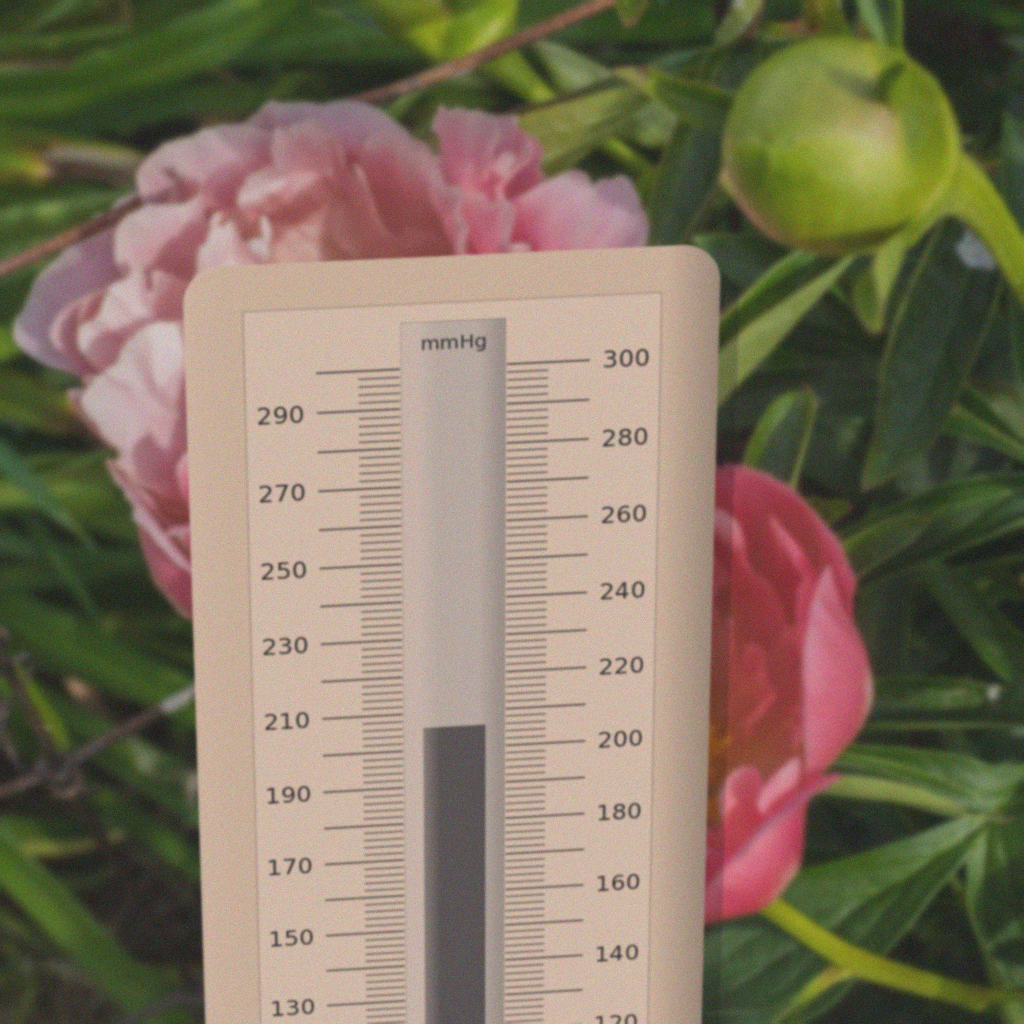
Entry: 206 mmHg
